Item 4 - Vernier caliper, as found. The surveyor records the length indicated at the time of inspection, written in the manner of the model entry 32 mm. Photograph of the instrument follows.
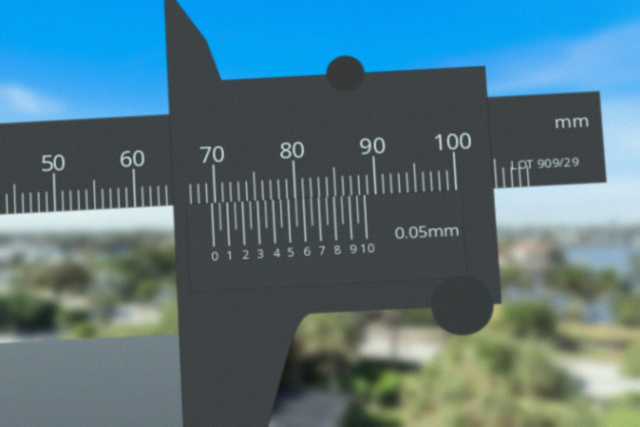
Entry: 69.6 mm
